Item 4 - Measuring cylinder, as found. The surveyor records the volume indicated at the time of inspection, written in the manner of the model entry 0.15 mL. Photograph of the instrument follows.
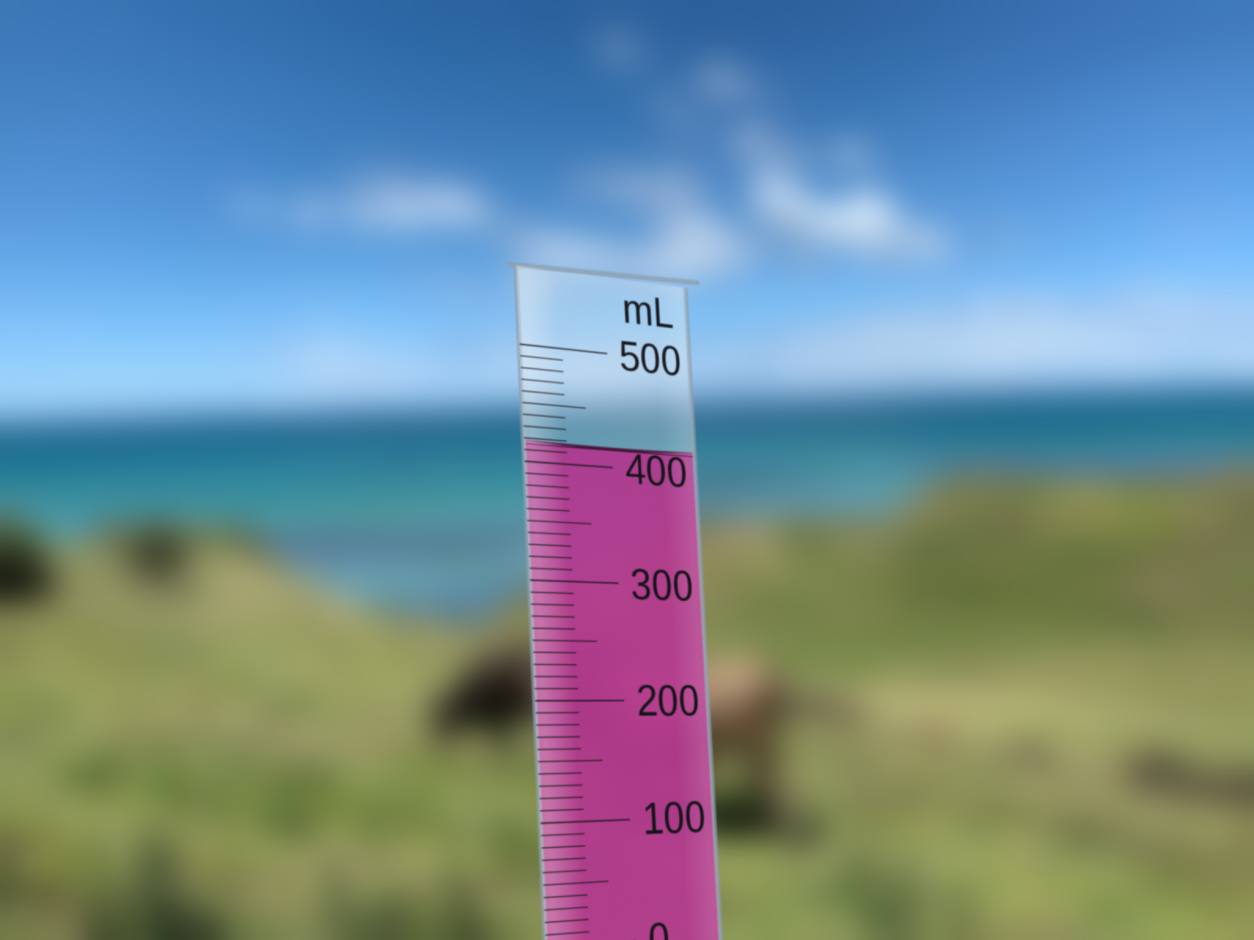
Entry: 415 mL
